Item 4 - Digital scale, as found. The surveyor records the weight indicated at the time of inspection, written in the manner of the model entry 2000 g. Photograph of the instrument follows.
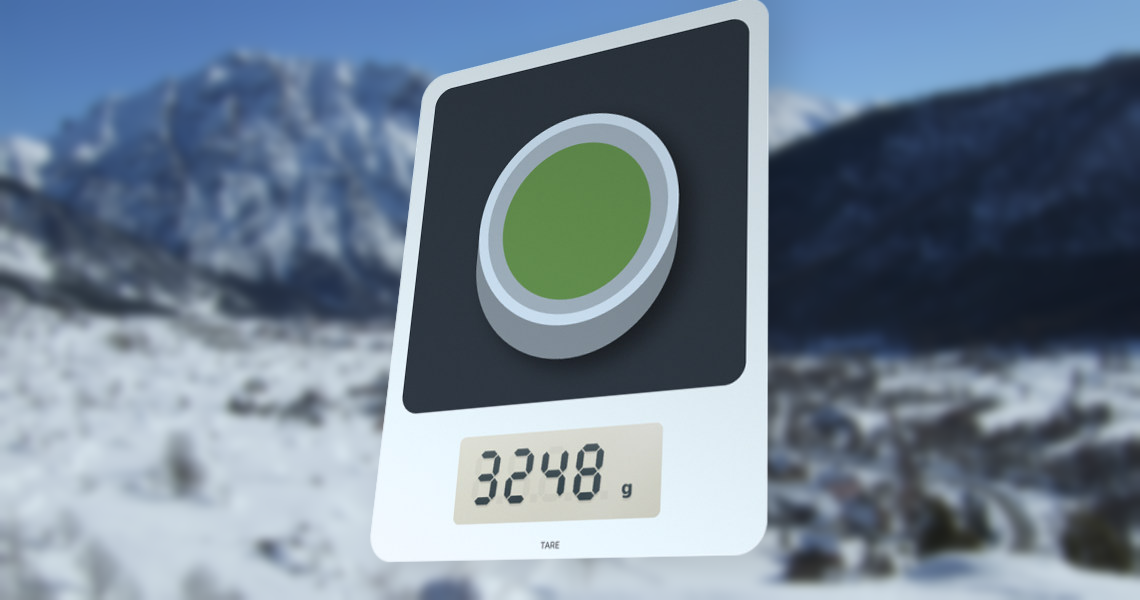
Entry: 3248 g
